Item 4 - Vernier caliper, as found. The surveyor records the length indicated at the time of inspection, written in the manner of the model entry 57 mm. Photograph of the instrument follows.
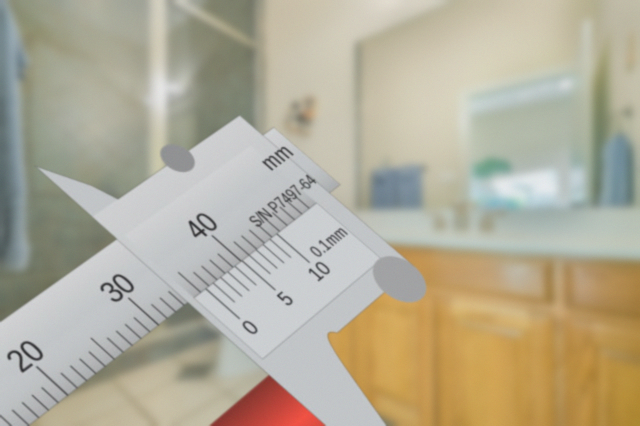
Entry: 35.6 mm
